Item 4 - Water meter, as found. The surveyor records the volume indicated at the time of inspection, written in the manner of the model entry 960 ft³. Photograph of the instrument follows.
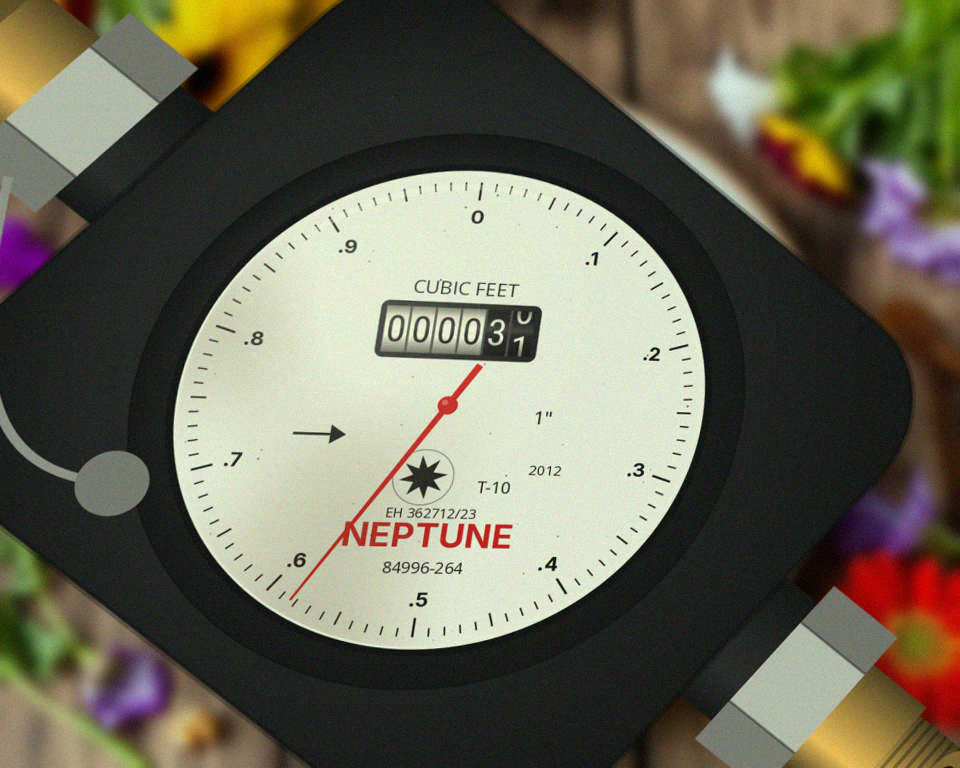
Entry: 30.58 ft³
